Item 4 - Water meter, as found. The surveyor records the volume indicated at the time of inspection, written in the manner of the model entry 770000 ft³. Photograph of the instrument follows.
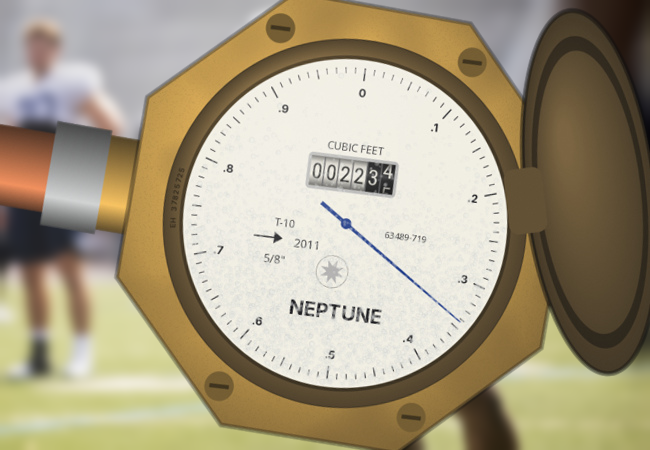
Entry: 2234.34 ft³
